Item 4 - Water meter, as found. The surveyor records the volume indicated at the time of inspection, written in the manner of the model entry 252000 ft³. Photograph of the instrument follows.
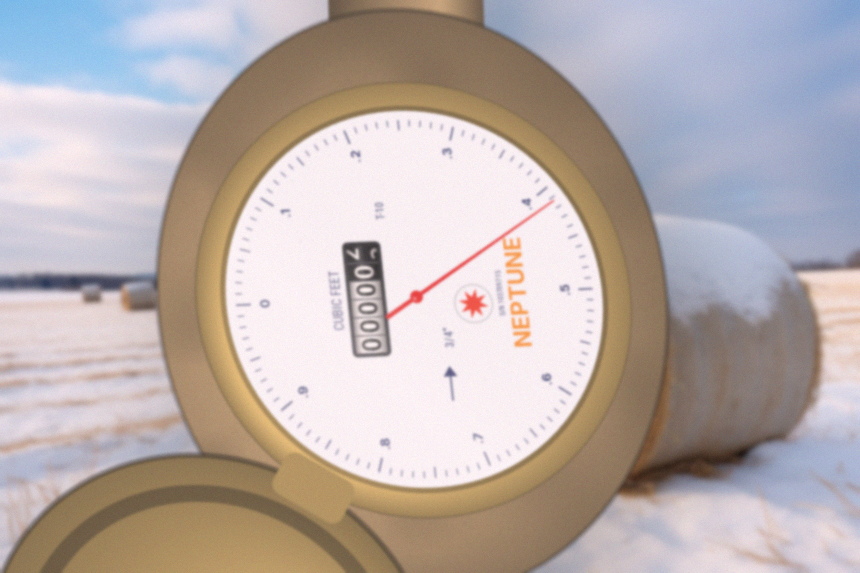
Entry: 2.41 ft³
